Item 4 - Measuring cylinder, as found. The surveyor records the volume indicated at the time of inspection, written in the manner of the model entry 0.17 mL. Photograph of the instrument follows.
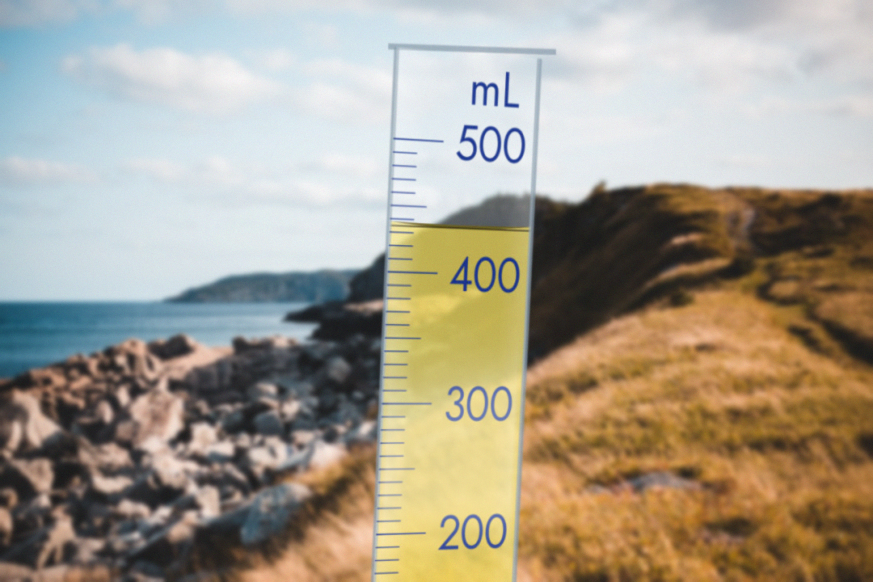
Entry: 435 mL
